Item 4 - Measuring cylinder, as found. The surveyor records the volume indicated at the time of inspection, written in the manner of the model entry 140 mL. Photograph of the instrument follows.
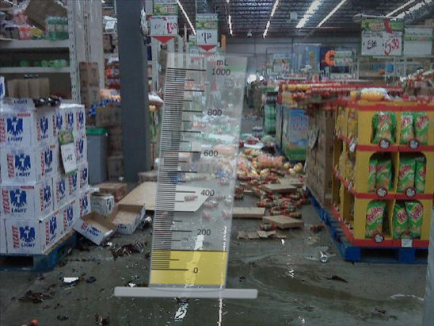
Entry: 100 mL
